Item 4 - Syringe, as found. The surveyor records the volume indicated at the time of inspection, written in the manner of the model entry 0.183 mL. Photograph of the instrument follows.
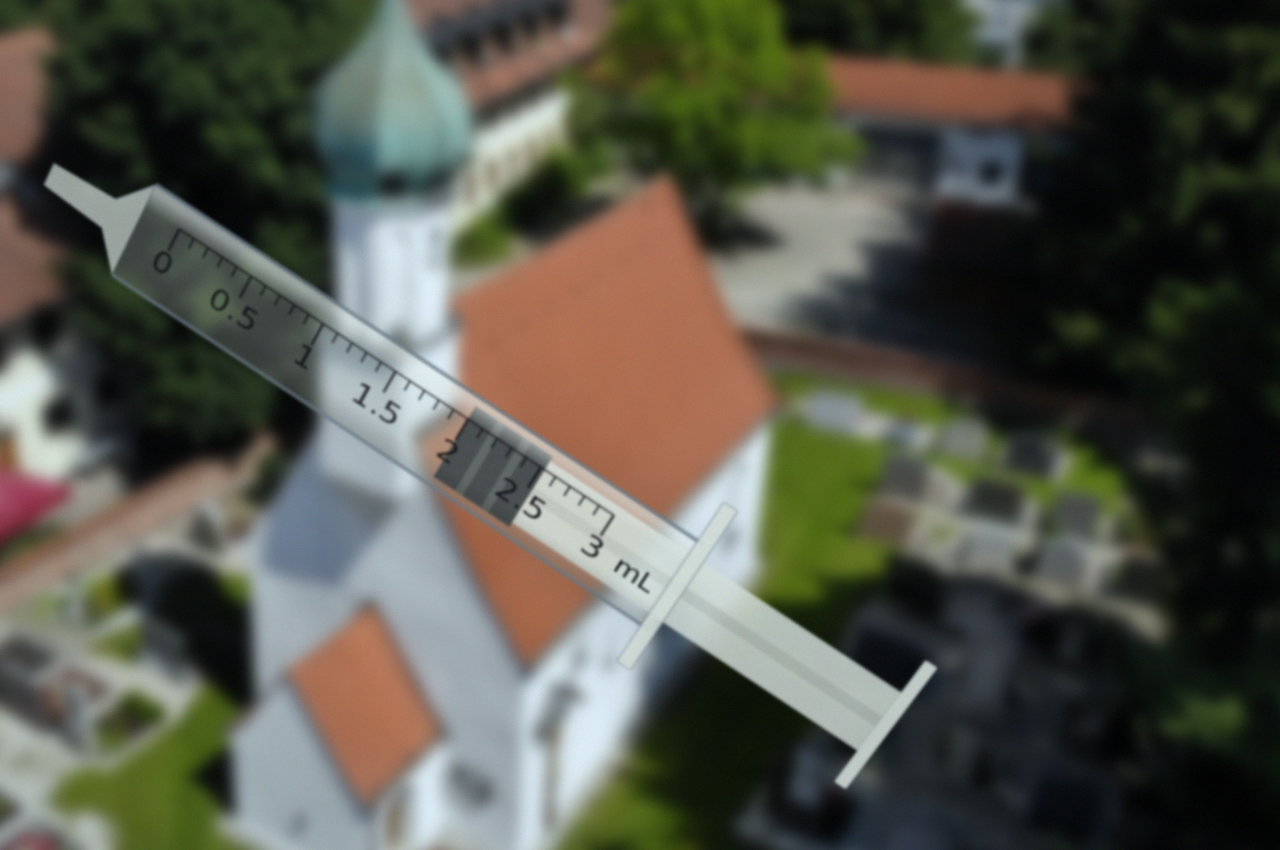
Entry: 2 mL
